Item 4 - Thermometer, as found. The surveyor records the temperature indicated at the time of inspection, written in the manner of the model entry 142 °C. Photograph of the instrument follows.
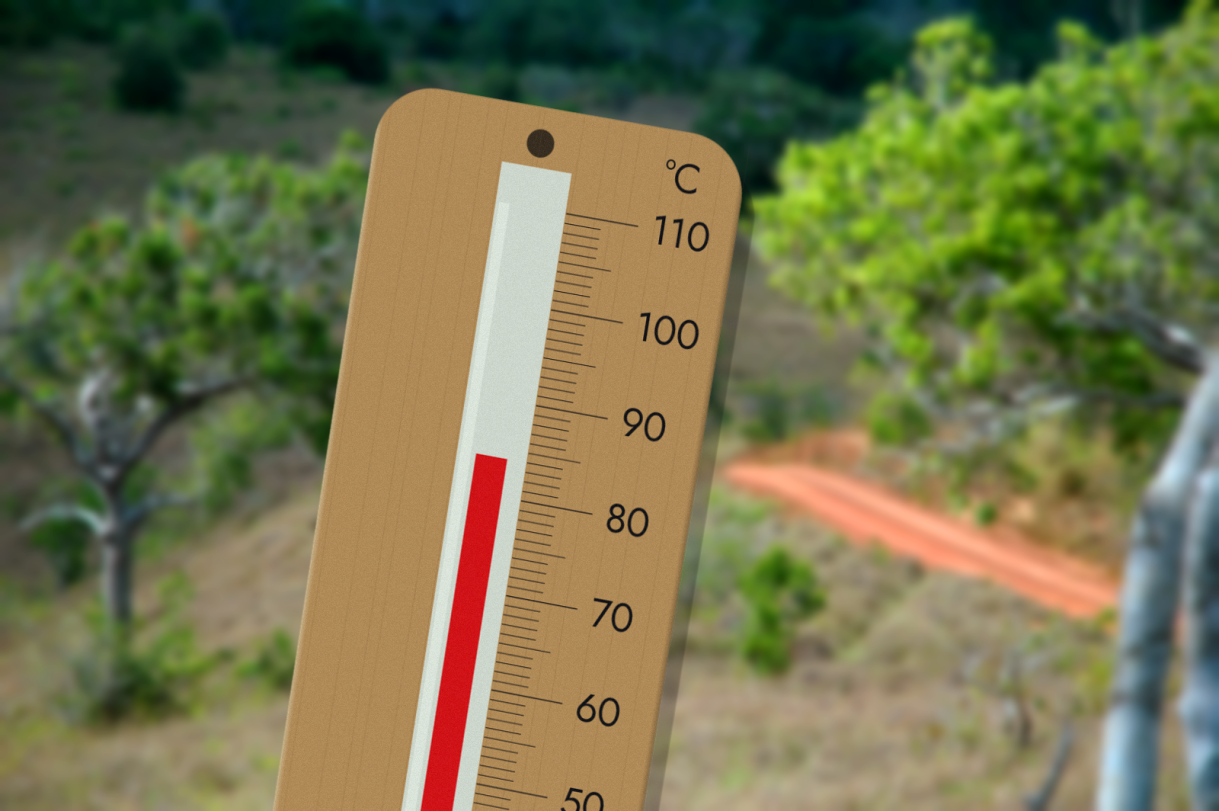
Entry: 84 °C
